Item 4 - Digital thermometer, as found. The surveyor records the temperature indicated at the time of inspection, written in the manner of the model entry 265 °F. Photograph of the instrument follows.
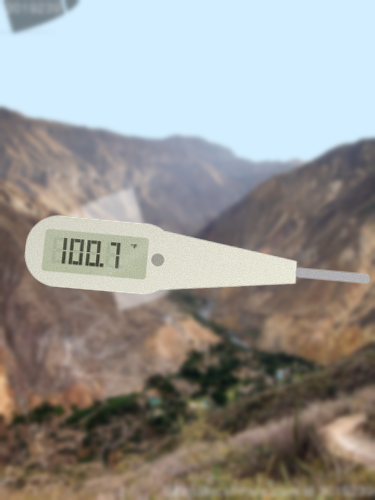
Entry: 100.7 °F
